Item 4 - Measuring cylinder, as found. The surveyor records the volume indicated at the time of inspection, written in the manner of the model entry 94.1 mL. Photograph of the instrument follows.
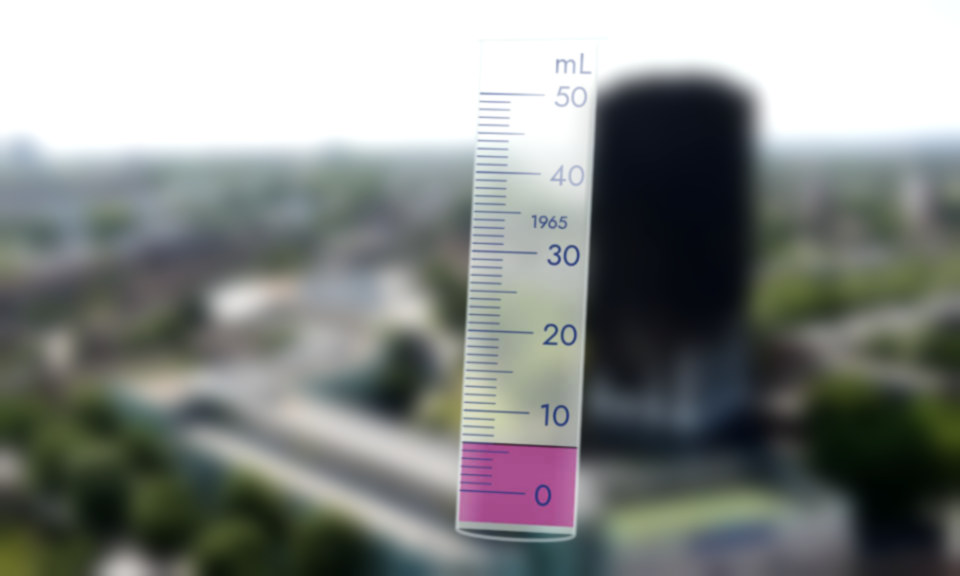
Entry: 6 mL
